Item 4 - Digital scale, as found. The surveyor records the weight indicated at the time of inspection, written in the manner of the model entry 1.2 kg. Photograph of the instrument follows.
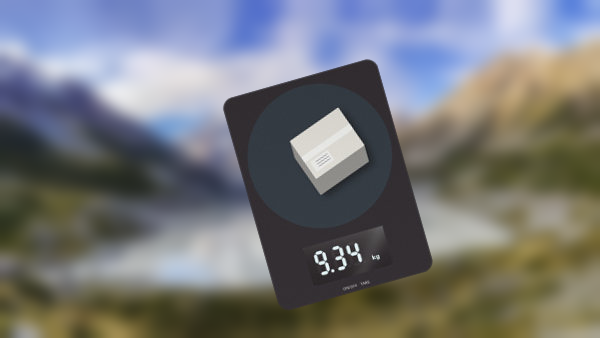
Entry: 9.34 kg
